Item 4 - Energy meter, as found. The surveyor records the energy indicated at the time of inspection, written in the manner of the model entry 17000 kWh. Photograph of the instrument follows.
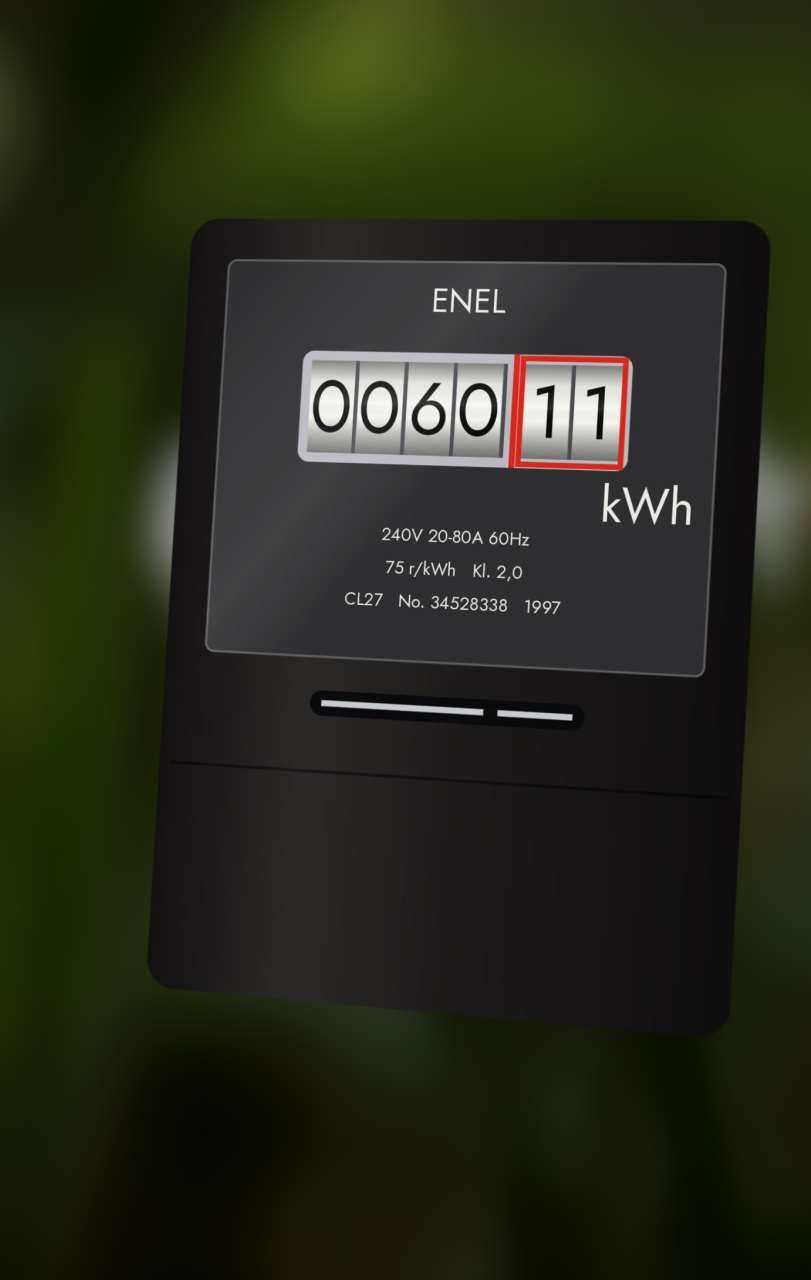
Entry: 60.11 kWh
